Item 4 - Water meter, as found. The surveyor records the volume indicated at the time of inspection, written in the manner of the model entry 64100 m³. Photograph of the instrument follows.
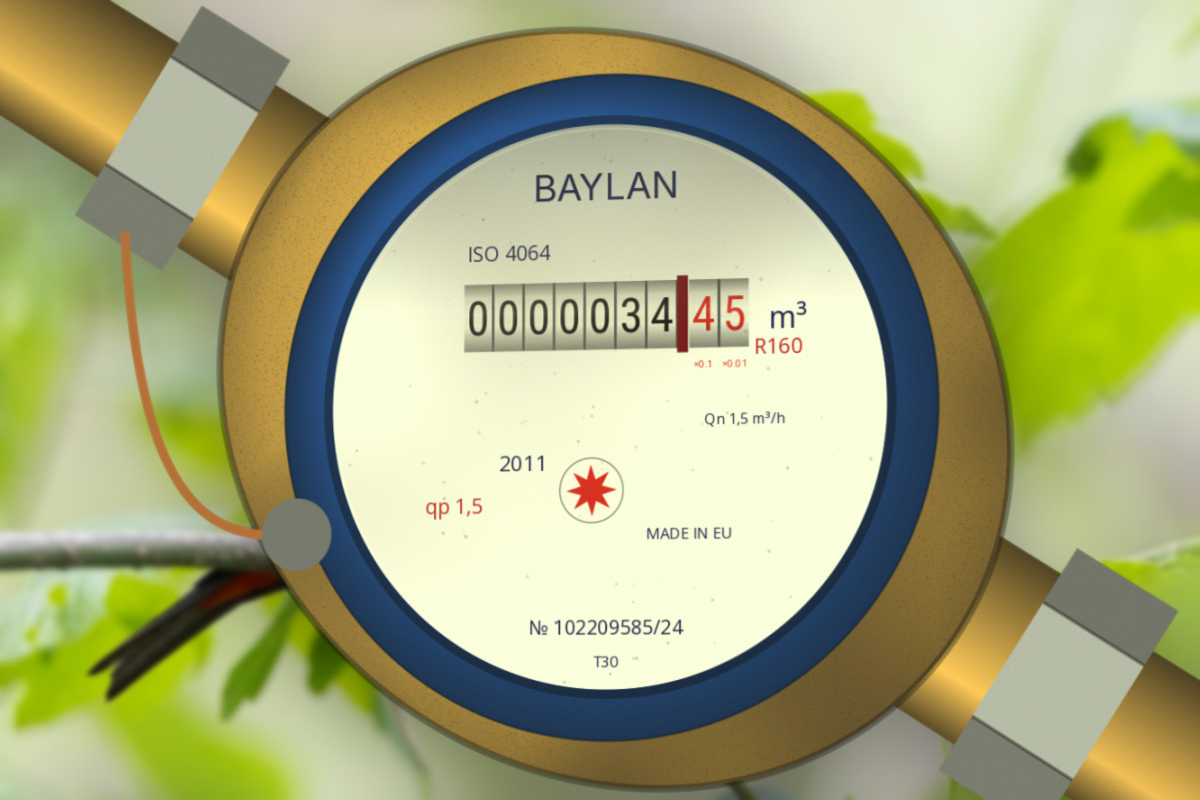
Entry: 34.45 m³
